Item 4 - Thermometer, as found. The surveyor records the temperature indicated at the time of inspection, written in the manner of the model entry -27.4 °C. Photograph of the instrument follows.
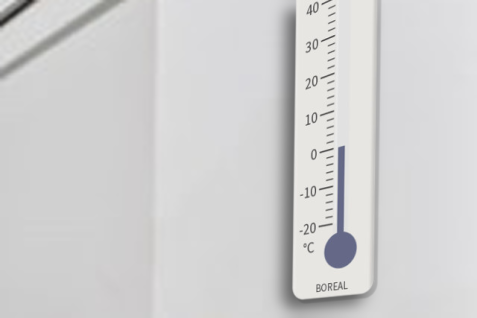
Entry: 0 °C
